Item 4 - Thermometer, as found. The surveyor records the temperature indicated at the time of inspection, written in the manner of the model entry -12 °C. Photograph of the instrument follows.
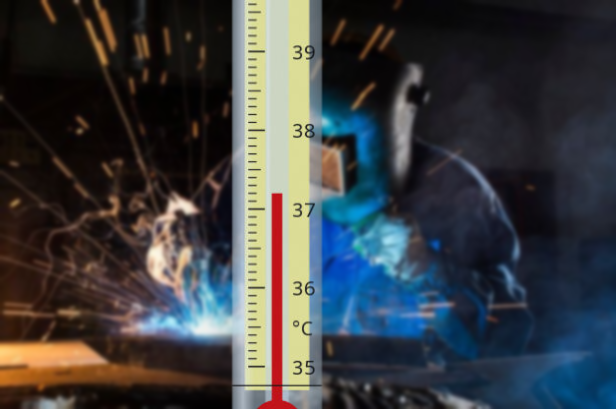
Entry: 37.2 °C
